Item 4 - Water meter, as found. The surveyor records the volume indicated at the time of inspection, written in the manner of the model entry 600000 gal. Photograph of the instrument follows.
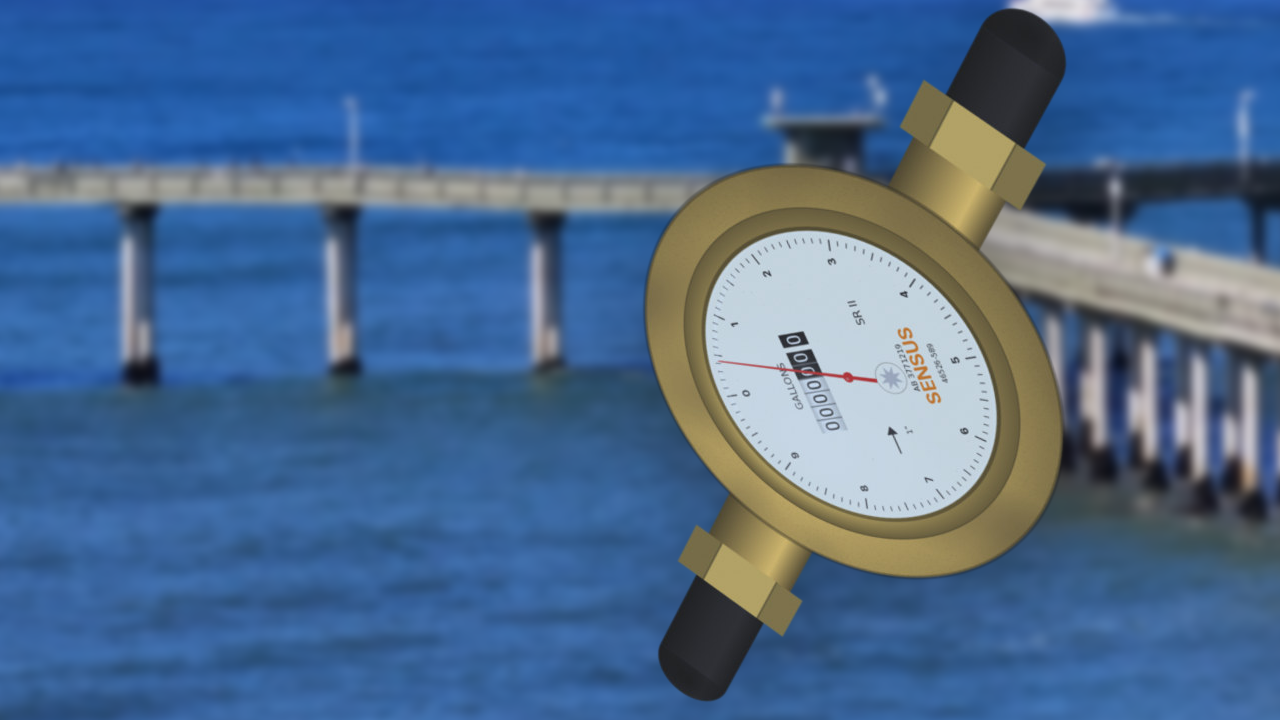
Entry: 0.4 gal
